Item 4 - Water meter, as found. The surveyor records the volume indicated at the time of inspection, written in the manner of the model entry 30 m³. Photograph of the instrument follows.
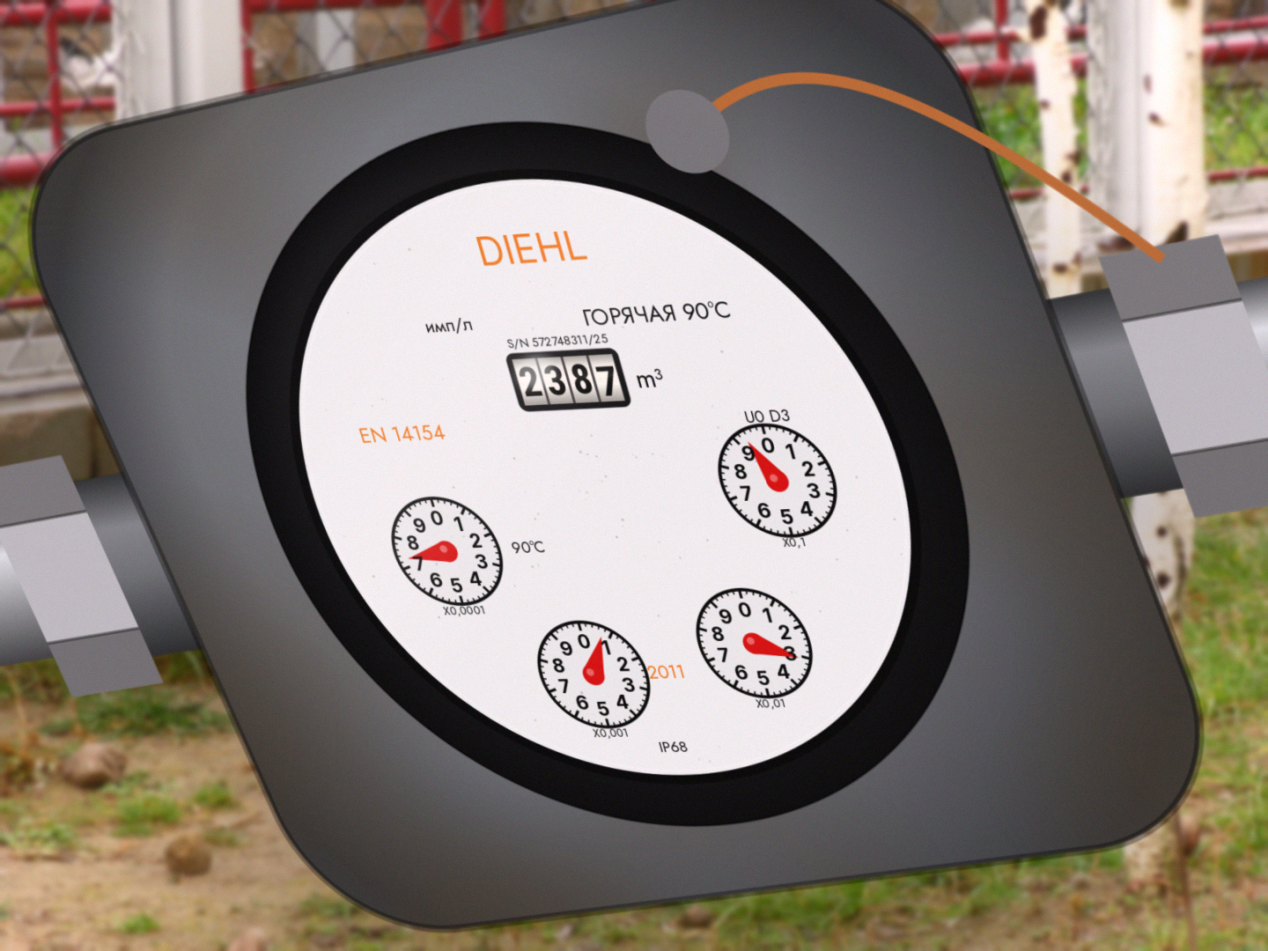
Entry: 2386.9307 m³
